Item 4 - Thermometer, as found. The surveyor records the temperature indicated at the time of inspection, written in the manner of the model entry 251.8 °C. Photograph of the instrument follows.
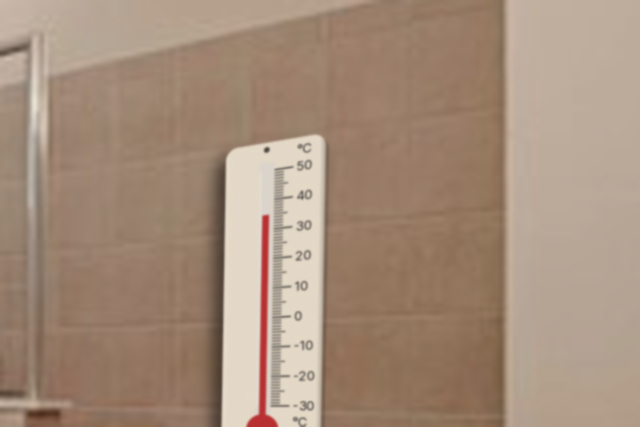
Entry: 35 °C
